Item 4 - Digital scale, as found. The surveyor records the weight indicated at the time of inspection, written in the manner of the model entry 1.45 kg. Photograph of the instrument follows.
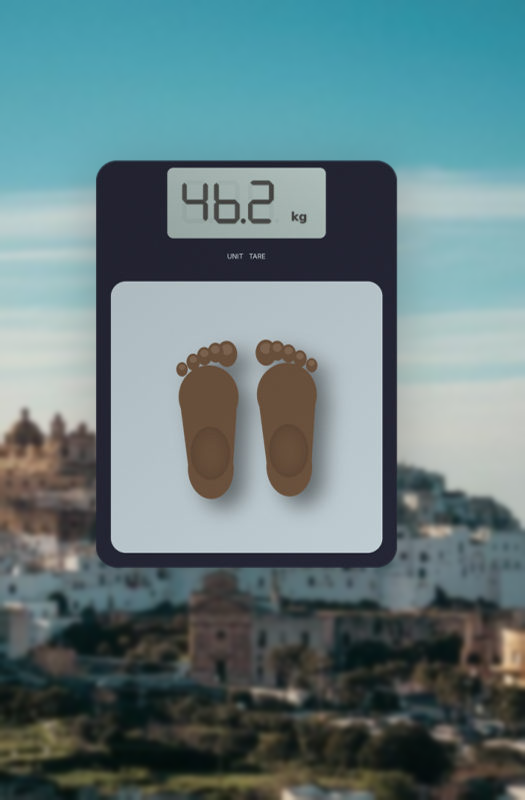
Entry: 46.2 kg
